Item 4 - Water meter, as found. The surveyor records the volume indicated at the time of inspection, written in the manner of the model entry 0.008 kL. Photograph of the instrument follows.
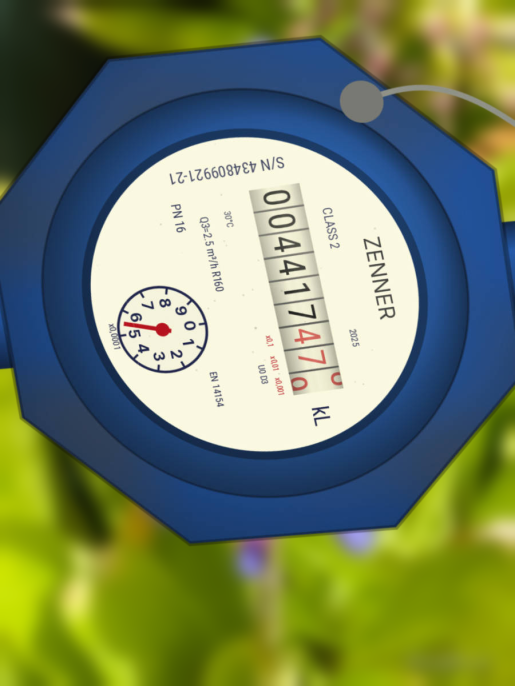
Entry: 4417.4785 kL
